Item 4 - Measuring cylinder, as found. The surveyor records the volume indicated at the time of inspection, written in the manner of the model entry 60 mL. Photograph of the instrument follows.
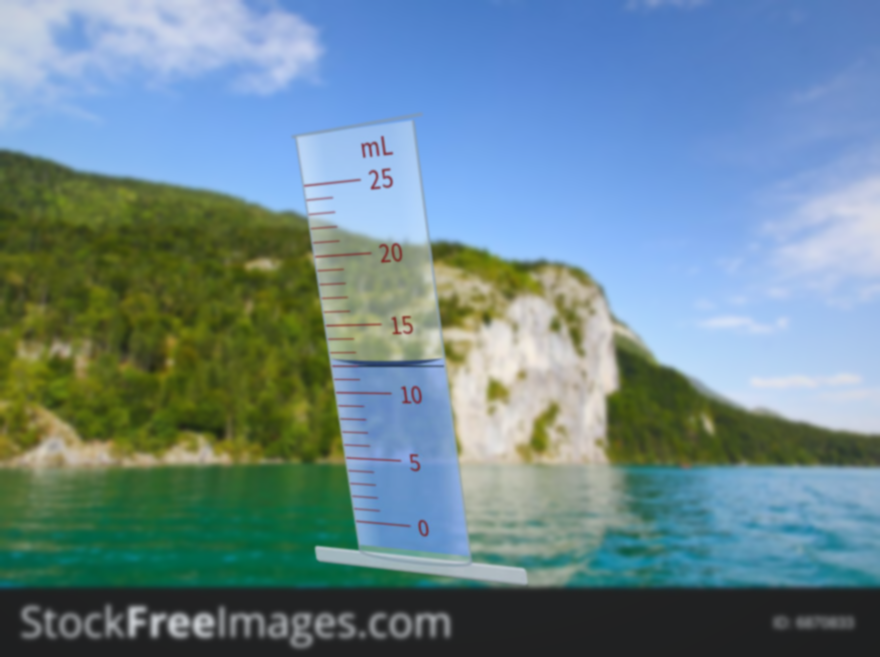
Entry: 12 mL
